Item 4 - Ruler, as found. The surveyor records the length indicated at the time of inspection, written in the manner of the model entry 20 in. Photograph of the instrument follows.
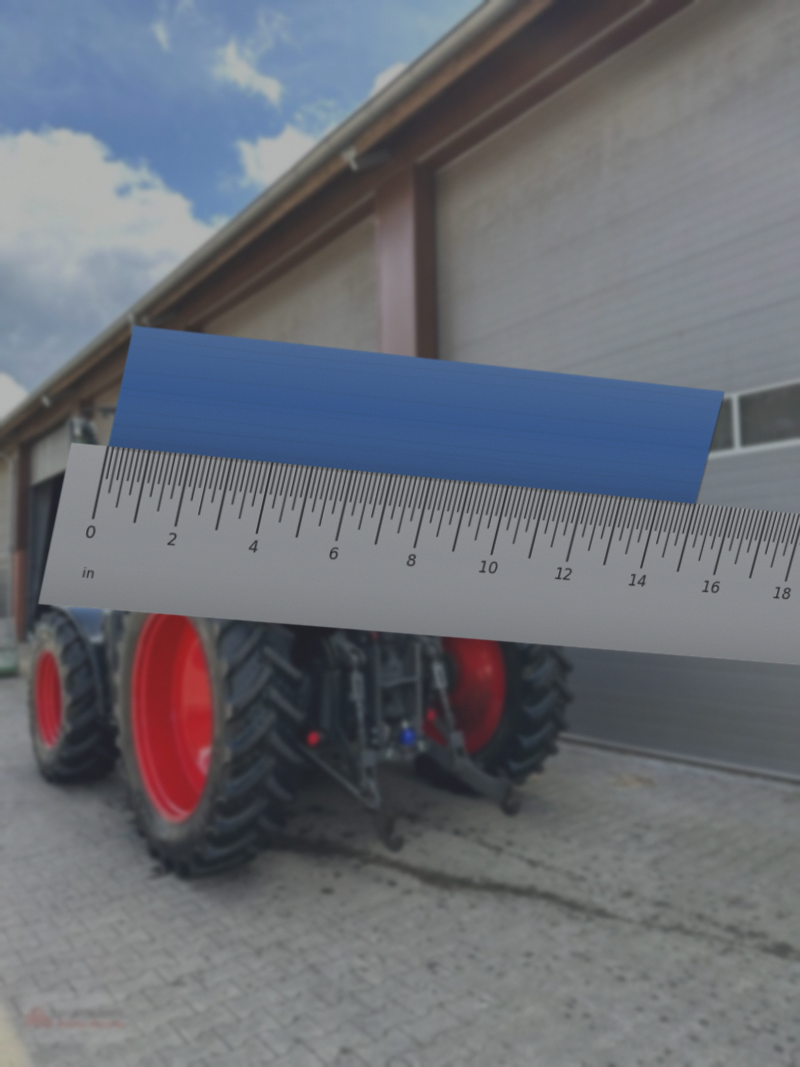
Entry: 15 in
